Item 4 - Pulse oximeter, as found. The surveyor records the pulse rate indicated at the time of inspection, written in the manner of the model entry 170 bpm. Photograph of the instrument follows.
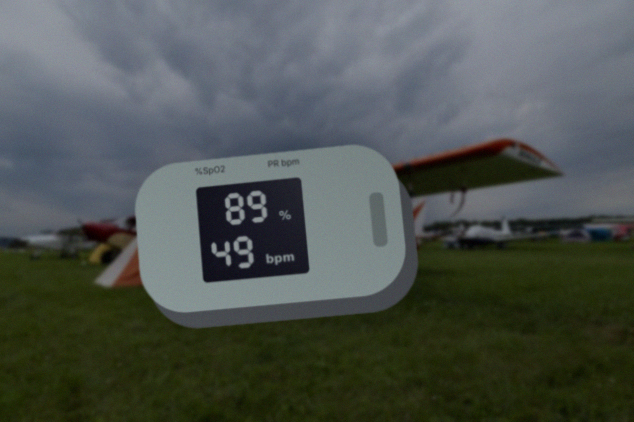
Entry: 49 bpm
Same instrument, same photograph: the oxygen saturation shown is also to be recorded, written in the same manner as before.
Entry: 89 %
